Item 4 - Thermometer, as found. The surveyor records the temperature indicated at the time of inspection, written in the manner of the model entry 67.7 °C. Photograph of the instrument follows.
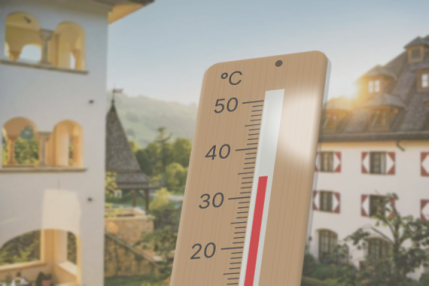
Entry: 34 °C
